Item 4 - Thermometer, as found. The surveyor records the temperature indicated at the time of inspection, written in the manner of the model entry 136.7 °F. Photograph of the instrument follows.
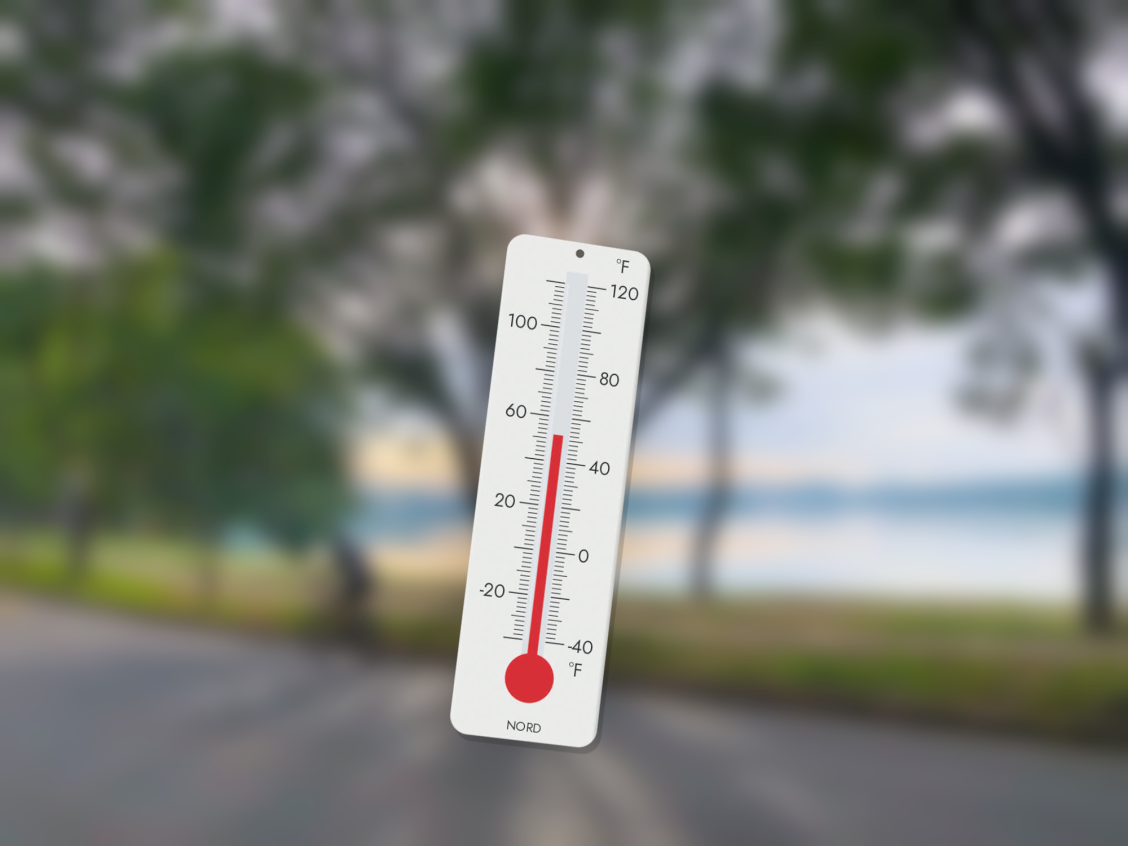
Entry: 52 °F
